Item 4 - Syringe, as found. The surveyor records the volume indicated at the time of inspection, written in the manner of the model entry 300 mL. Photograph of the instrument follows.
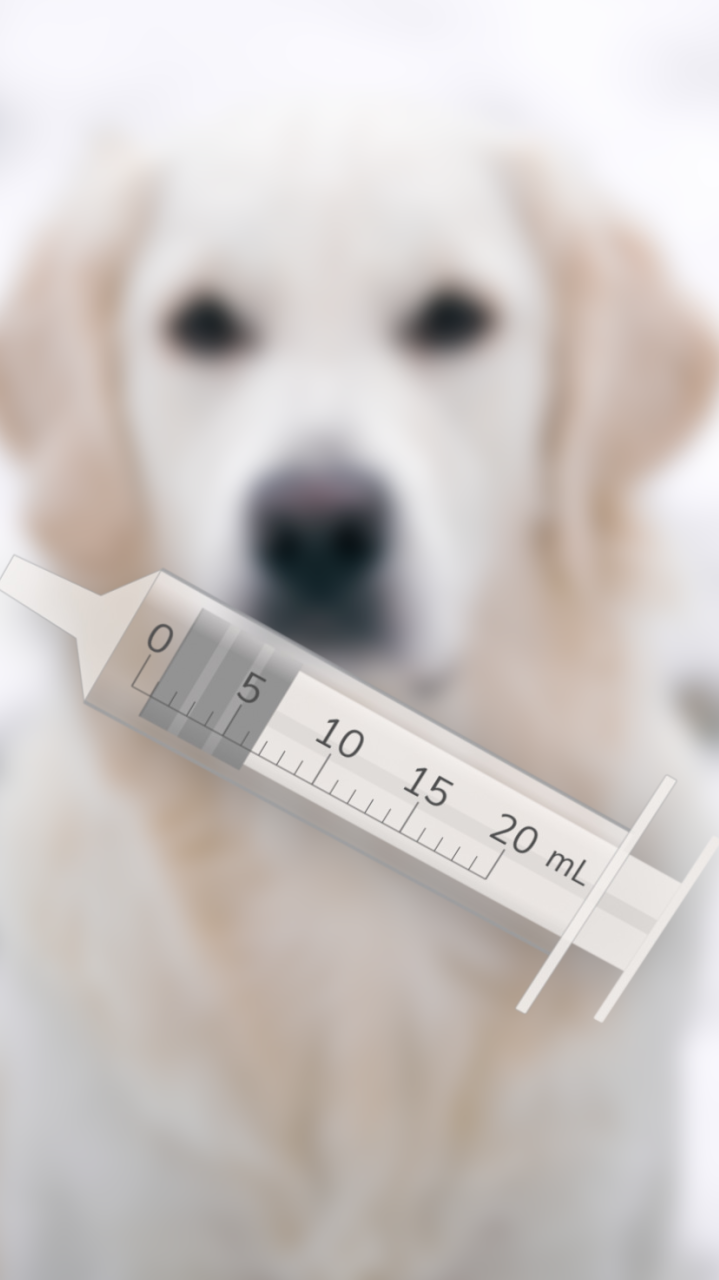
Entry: 1 mL
